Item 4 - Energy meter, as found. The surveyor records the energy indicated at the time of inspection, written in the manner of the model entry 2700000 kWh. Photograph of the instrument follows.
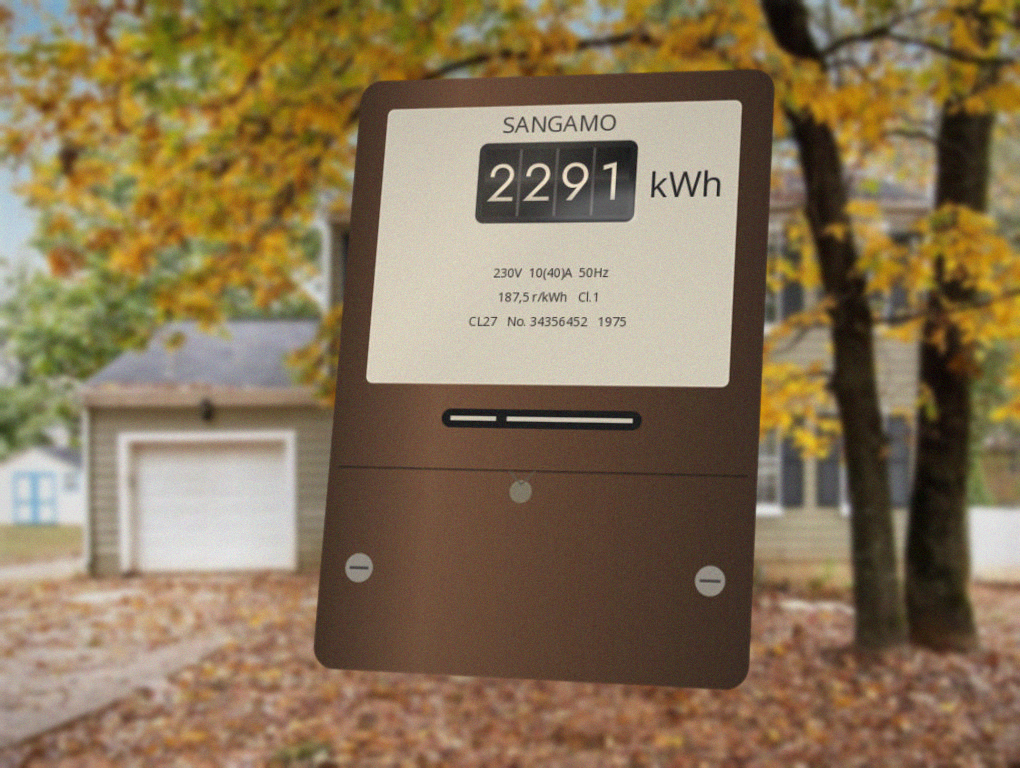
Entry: 2291 kWh
